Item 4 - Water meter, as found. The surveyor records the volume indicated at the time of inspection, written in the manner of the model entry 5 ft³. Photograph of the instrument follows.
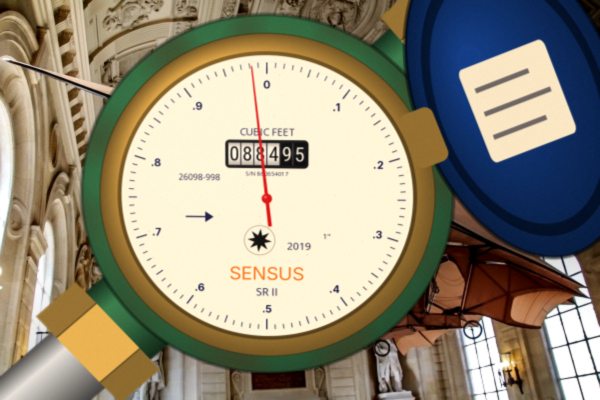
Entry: 88494.98 ft³
